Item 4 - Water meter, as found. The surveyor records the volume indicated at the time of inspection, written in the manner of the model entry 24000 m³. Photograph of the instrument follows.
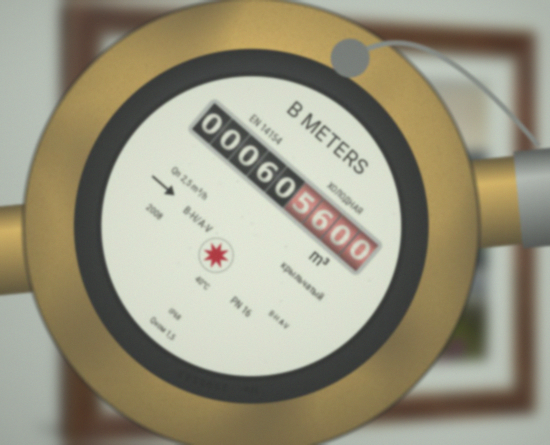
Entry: 60.5600 m³
